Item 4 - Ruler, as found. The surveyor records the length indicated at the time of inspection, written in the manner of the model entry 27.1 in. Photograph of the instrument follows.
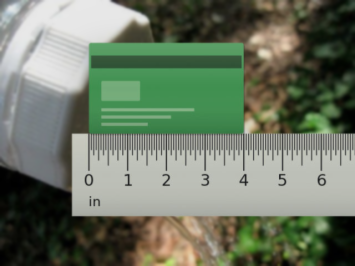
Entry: 4 in
